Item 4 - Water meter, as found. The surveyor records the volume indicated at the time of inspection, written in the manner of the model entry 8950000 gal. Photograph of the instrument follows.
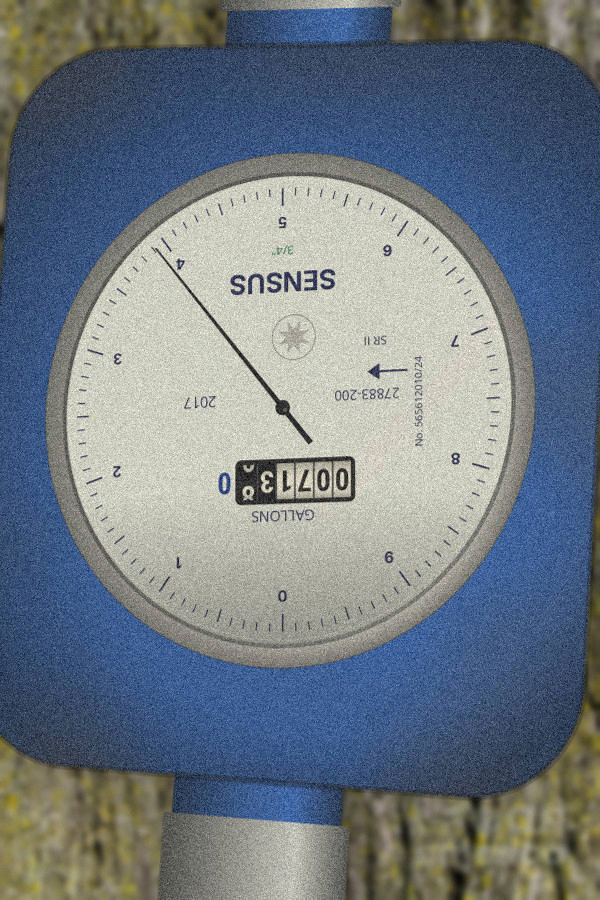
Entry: 71383.9 gal
